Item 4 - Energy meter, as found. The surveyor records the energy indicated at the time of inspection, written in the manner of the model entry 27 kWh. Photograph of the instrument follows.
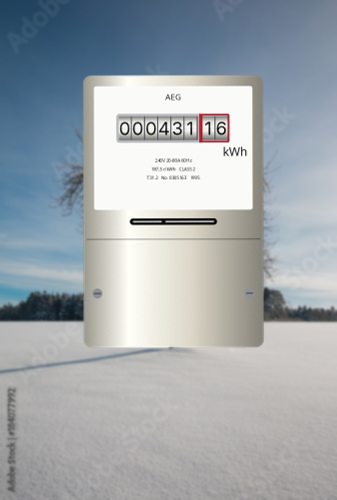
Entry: 431.16 kWh
